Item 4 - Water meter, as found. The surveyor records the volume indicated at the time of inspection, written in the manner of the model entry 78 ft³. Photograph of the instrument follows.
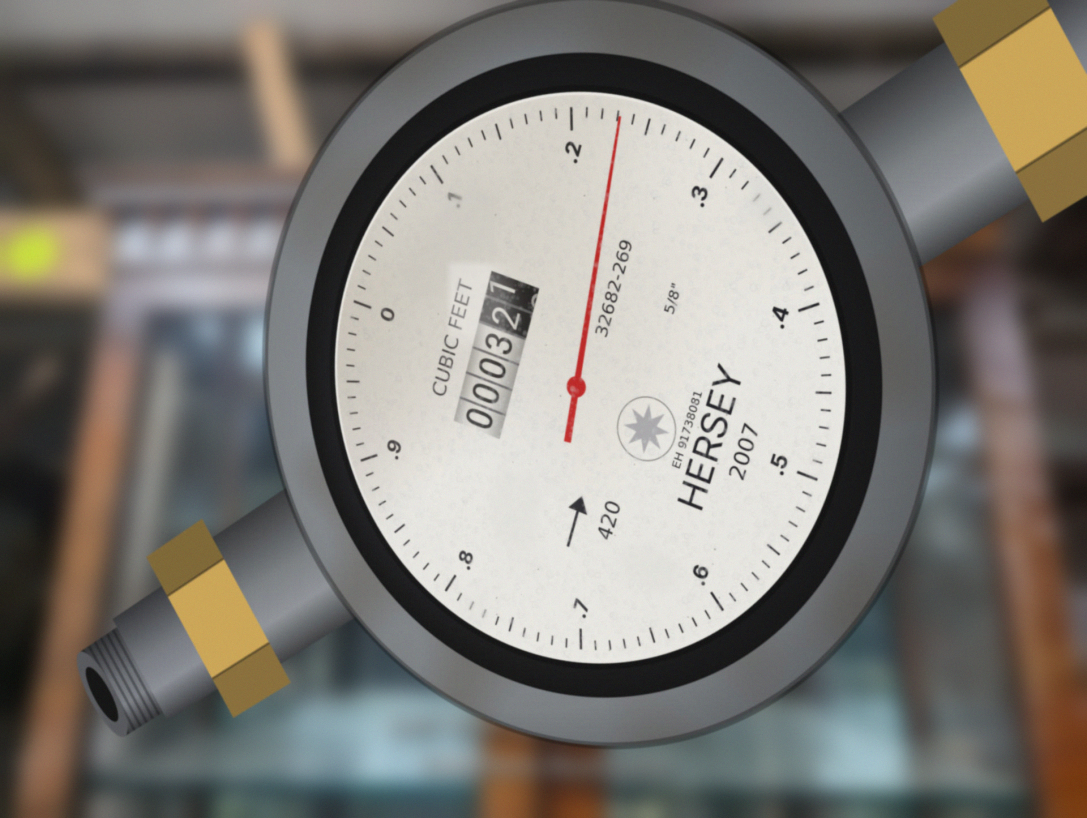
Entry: 321.23 ft³
